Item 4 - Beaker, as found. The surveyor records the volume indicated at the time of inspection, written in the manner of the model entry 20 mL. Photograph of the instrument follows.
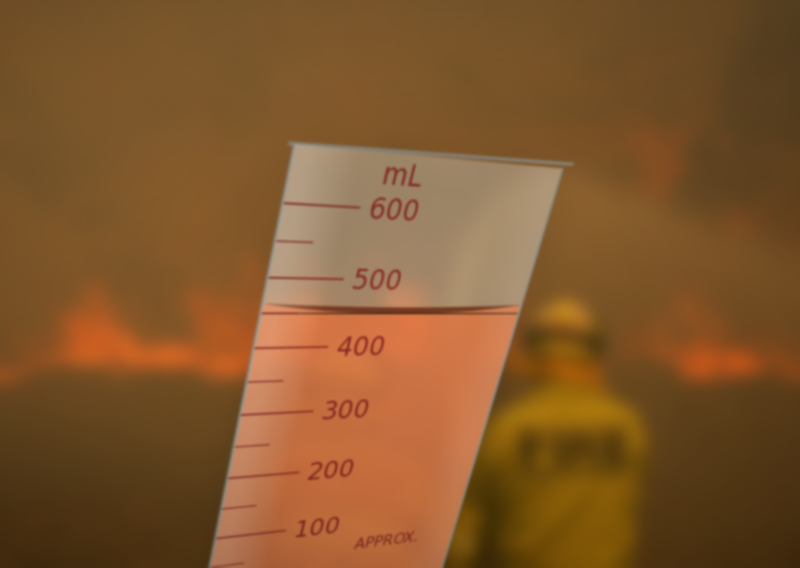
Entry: 450 mL
